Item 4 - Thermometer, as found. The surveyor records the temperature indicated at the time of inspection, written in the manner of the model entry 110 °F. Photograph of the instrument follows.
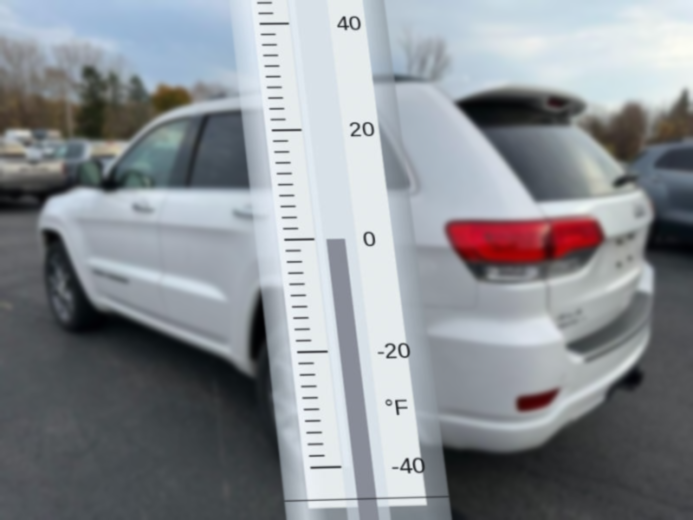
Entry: 0 °F
